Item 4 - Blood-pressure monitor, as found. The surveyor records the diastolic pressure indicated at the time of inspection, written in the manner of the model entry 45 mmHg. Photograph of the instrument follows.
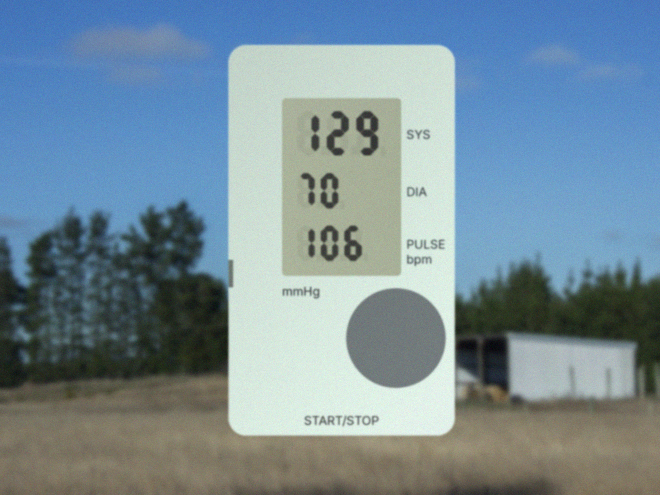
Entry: 70 mmHg
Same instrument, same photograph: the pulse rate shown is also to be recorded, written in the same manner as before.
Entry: 106 bpm
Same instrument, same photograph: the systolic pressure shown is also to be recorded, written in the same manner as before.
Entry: 129 mmHg
